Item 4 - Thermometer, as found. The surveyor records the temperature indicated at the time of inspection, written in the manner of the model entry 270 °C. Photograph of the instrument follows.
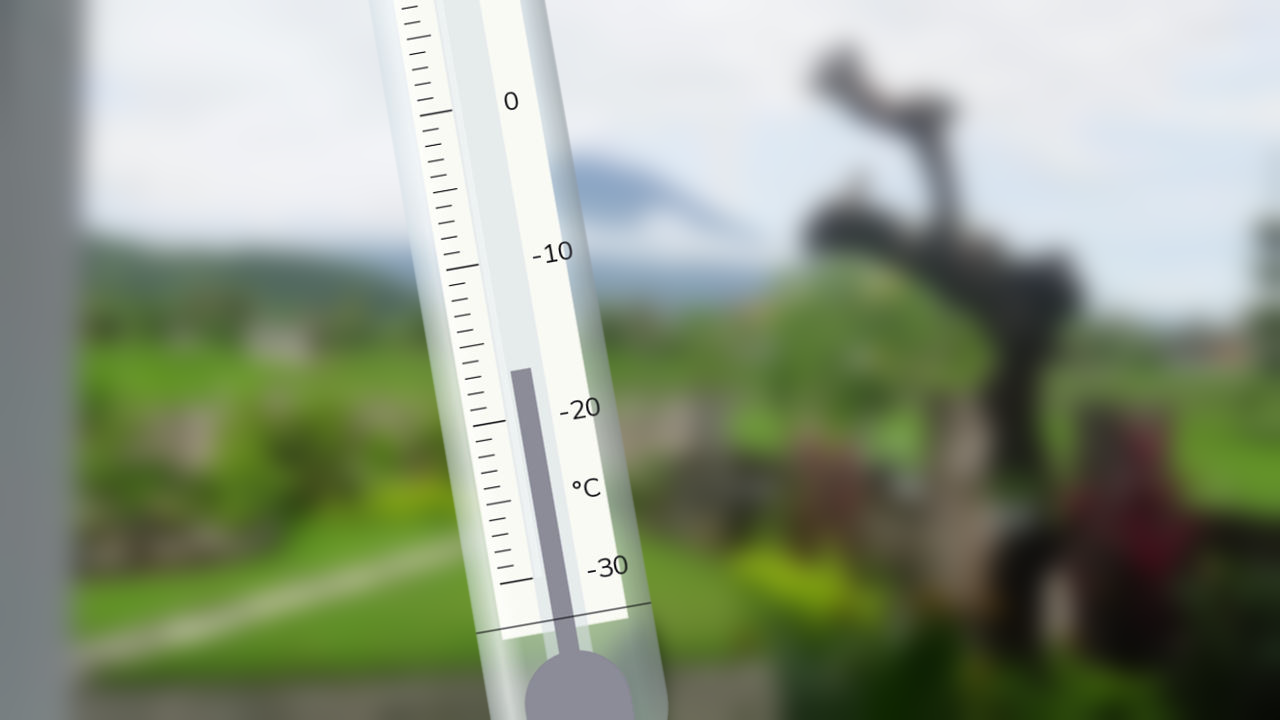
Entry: -17 °C
